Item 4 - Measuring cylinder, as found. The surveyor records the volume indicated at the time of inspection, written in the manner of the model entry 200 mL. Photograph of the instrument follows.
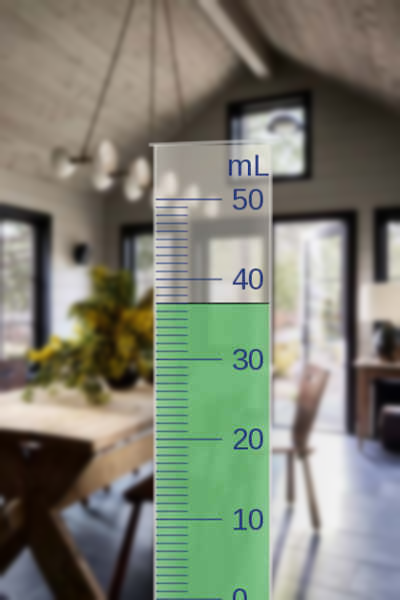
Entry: 37 mL
